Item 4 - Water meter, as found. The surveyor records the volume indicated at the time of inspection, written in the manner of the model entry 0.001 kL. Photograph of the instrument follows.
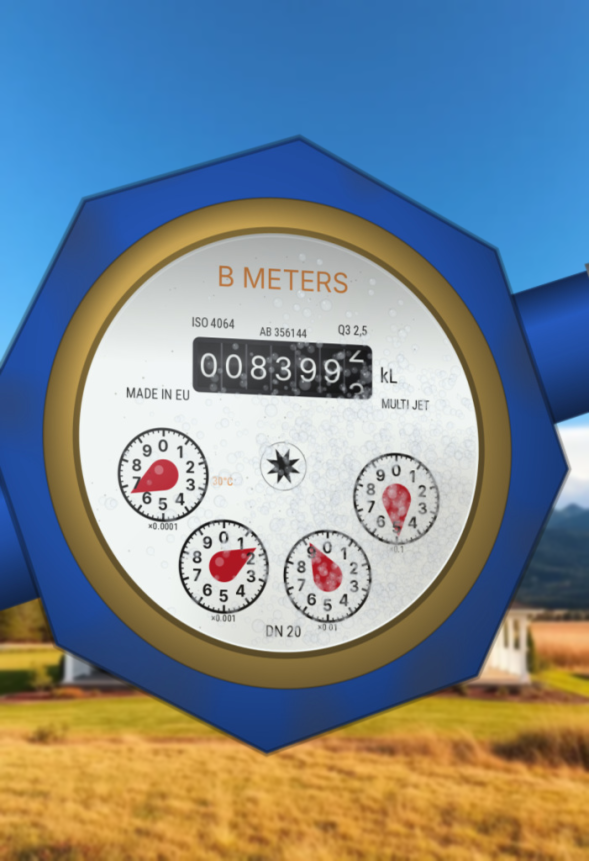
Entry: 83992.4916 kL
